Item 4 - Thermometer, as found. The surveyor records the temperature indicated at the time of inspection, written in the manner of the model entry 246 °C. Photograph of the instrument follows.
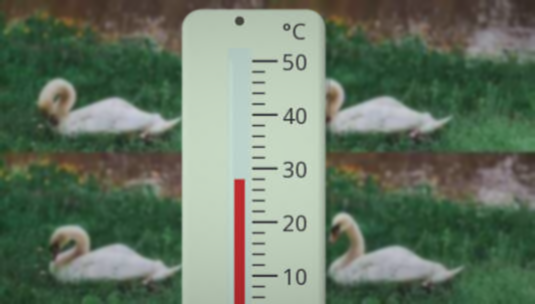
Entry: 28 °C
